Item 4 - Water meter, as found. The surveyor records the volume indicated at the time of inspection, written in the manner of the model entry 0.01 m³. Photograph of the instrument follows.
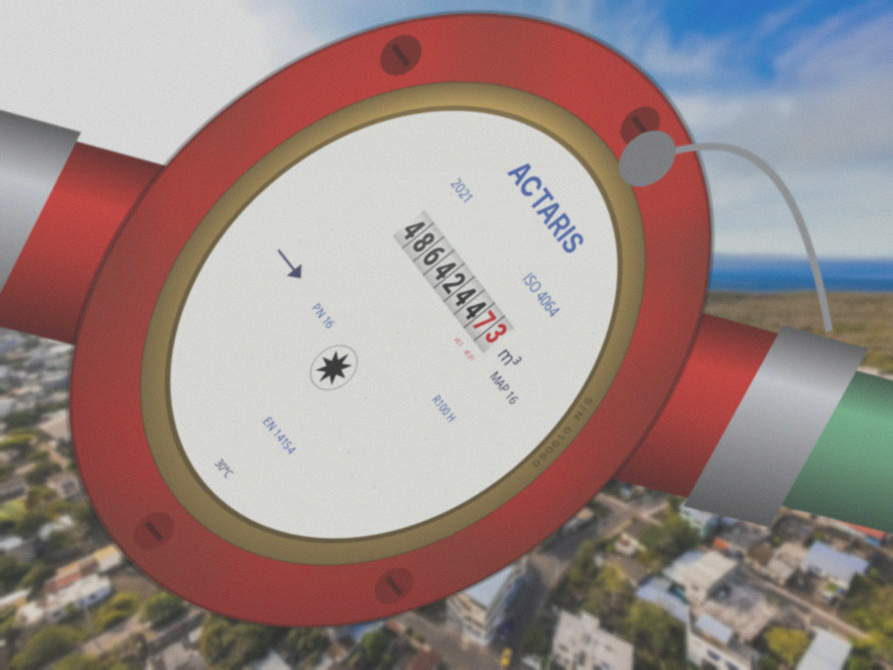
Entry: 4864244.73 m³
